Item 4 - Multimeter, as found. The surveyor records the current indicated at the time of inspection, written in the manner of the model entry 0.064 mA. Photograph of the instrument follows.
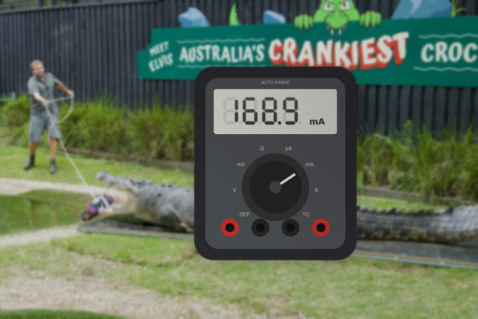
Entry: 168.9 mA
